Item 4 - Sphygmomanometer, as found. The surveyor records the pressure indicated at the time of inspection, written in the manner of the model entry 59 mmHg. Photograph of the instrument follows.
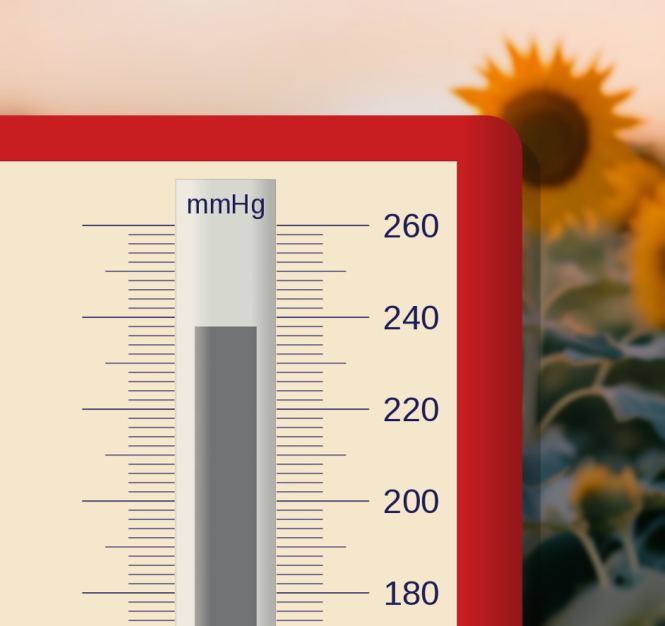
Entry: 238 mmHg
